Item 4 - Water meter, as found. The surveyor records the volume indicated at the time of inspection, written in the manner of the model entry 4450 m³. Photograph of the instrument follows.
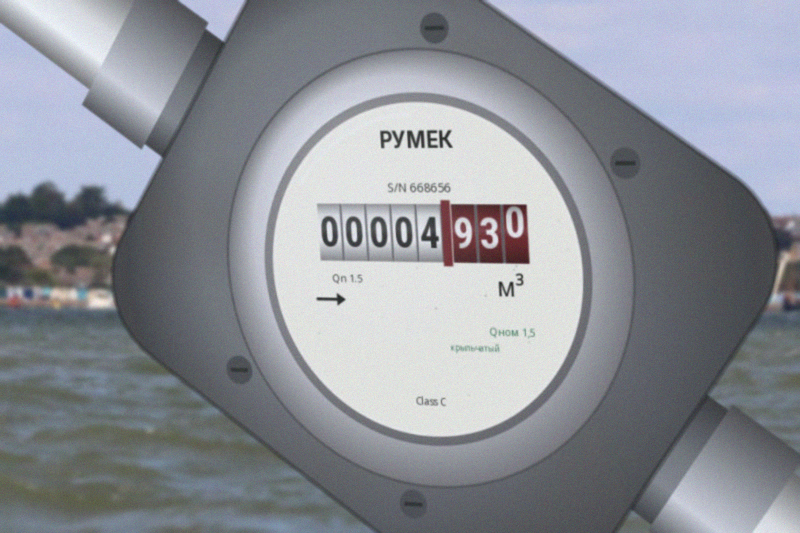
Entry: 4.930 m³
